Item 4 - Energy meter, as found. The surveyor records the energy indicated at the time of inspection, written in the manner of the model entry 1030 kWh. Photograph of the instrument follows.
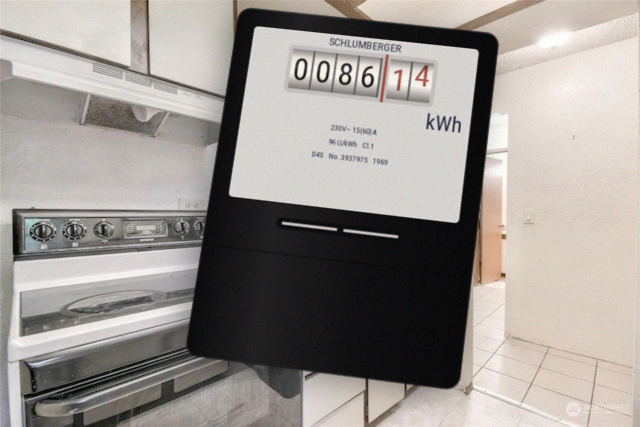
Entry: 86.14 kWh
